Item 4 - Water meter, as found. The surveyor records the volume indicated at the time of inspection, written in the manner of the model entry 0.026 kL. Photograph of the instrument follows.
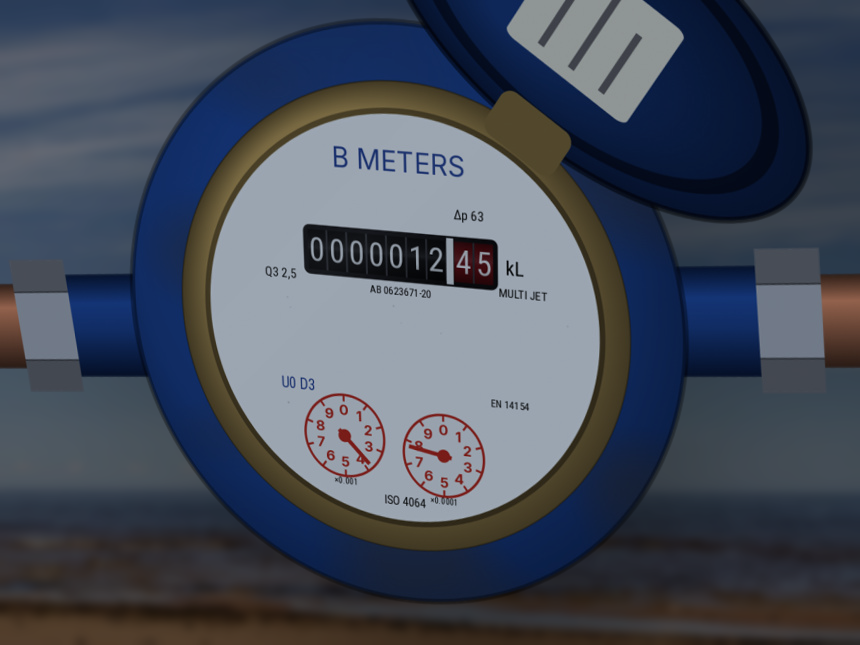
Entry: 12.4537 kL
